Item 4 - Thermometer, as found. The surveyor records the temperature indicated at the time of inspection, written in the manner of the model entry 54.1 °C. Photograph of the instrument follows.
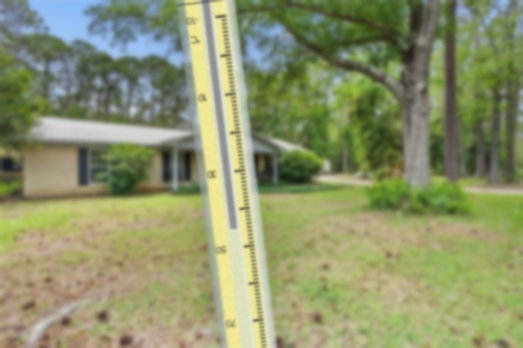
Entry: 45 °C
